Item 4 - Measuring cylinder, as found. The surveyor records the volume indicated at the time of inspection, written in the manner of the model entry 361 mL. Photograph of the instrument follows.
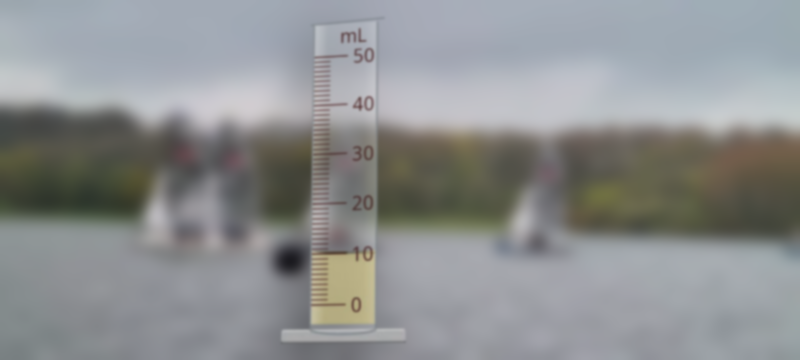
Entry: 10 mL
